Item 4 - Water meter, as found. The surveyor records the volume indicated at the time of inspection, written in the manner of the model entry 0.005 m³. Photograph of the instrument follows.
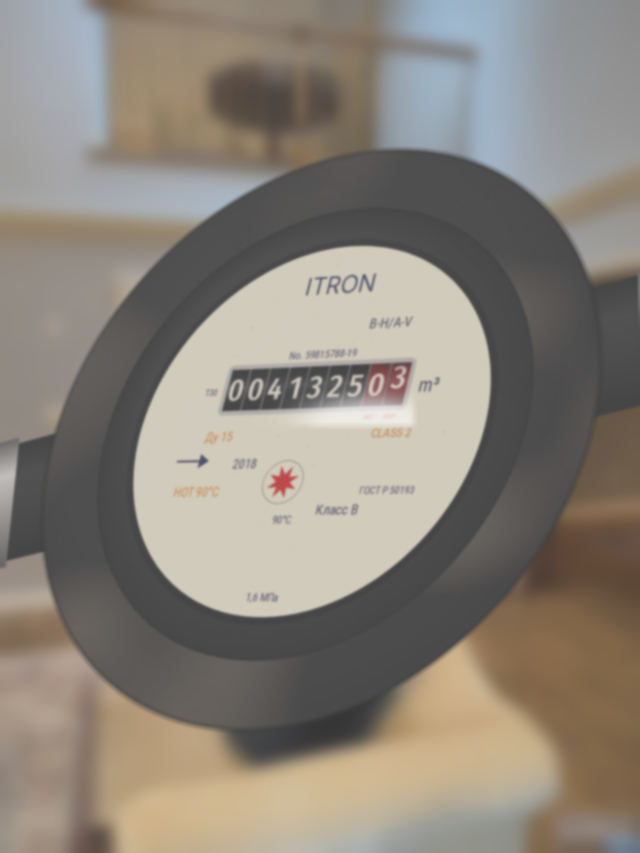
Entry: 41325.03 m³
